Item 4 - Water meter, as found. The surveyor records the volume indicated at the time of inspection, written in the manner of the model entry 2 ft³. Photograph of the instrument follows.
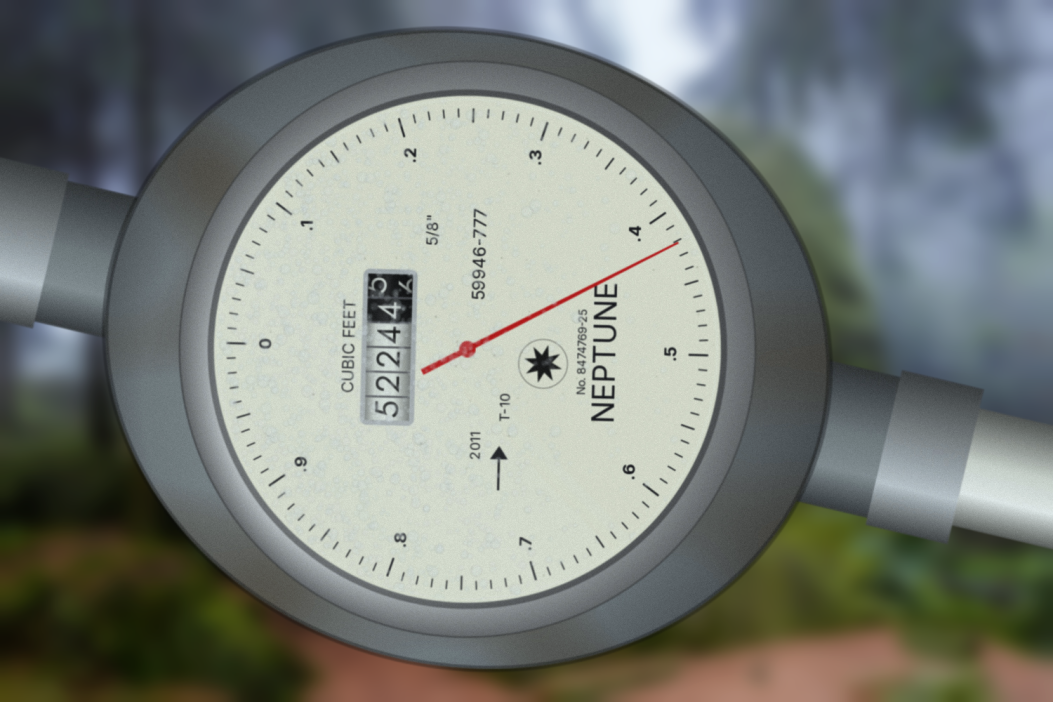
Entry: 522445.42 ft³
